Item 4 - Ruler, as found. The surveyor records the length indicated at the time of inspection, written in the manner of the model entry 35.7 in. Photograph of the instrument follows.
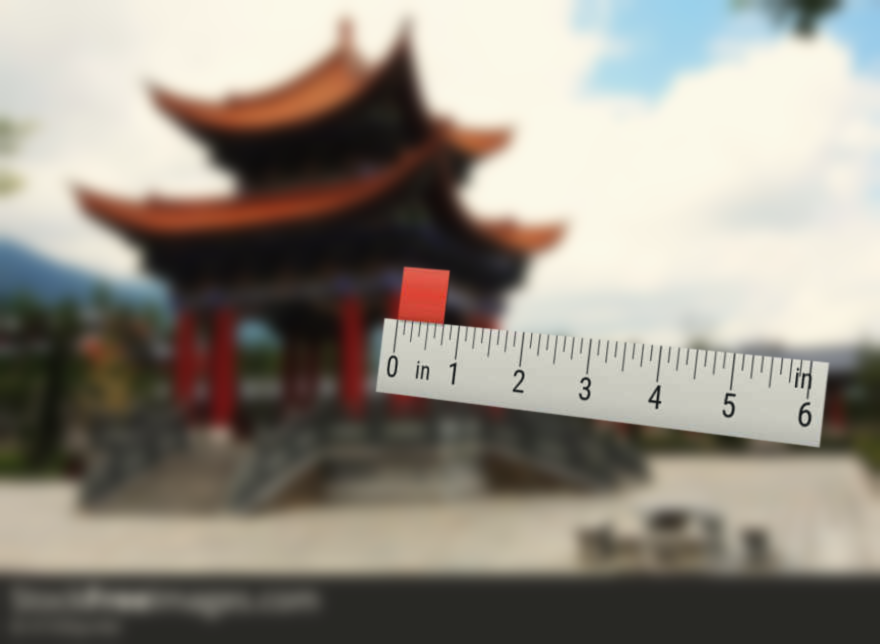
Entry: 0.75 in
